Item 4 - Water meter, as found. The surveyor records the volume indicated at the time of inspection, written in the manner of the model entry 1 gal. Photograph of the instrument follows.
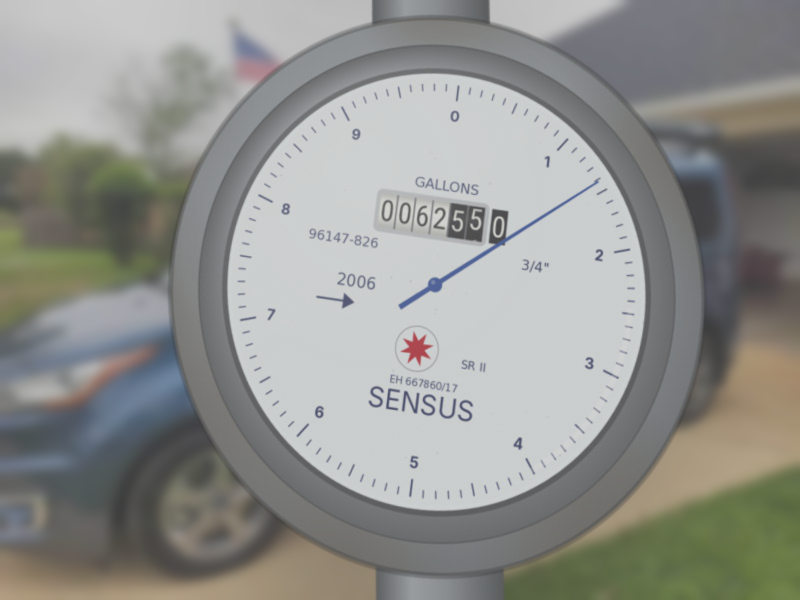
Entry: 62551.4 gal
